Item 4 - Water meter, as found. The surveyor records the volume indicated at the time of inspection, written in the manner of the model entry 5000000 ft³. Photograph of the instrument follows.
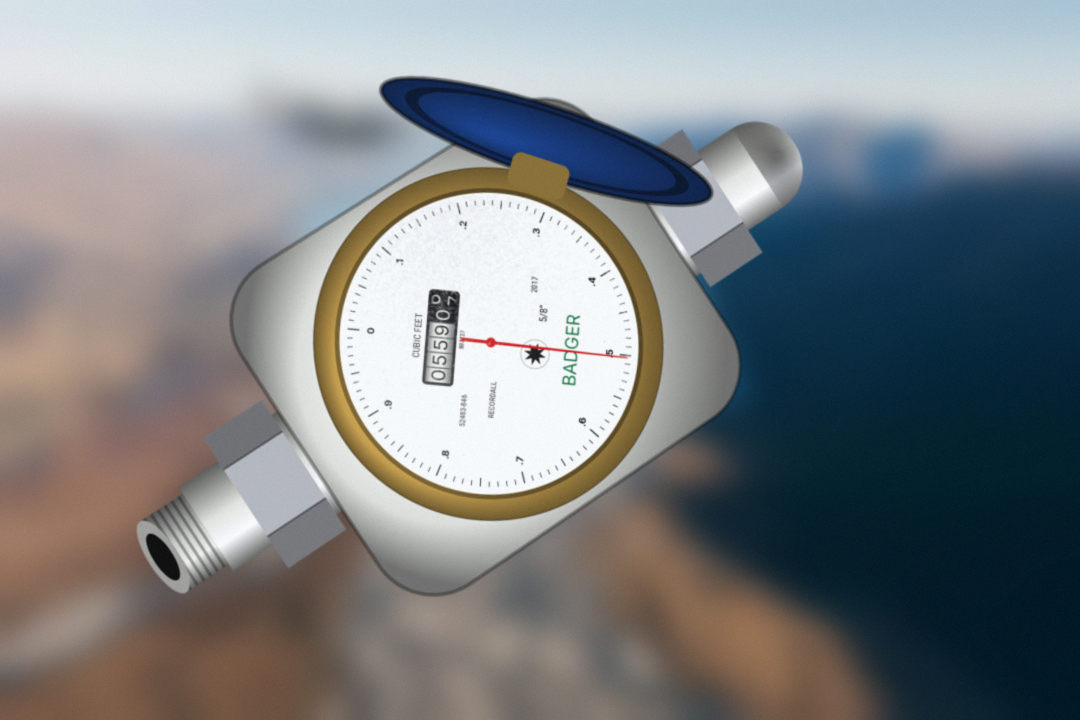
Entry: 55906.50 ft³
